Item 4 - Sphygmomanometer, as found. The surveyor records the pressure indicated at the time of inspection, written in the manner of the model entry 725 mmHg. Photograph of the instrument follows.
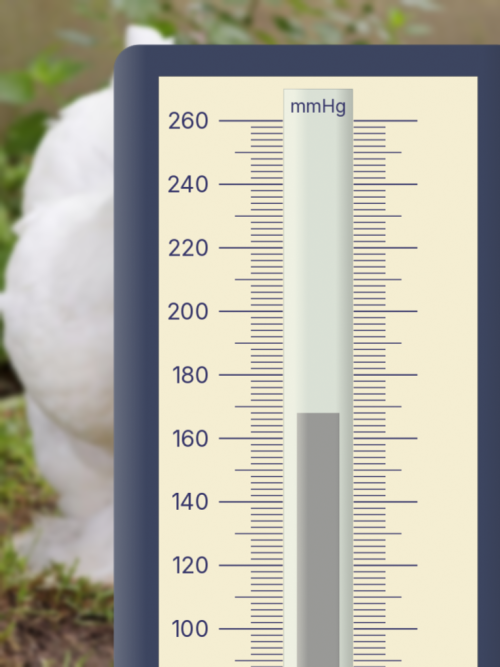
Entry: 168 mmHg
